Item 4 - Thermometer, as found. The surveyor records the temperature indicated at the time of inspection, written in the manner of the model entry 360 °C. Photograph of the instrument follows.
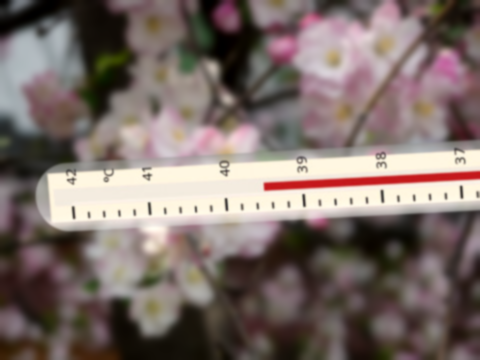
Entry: 39.5 °C
